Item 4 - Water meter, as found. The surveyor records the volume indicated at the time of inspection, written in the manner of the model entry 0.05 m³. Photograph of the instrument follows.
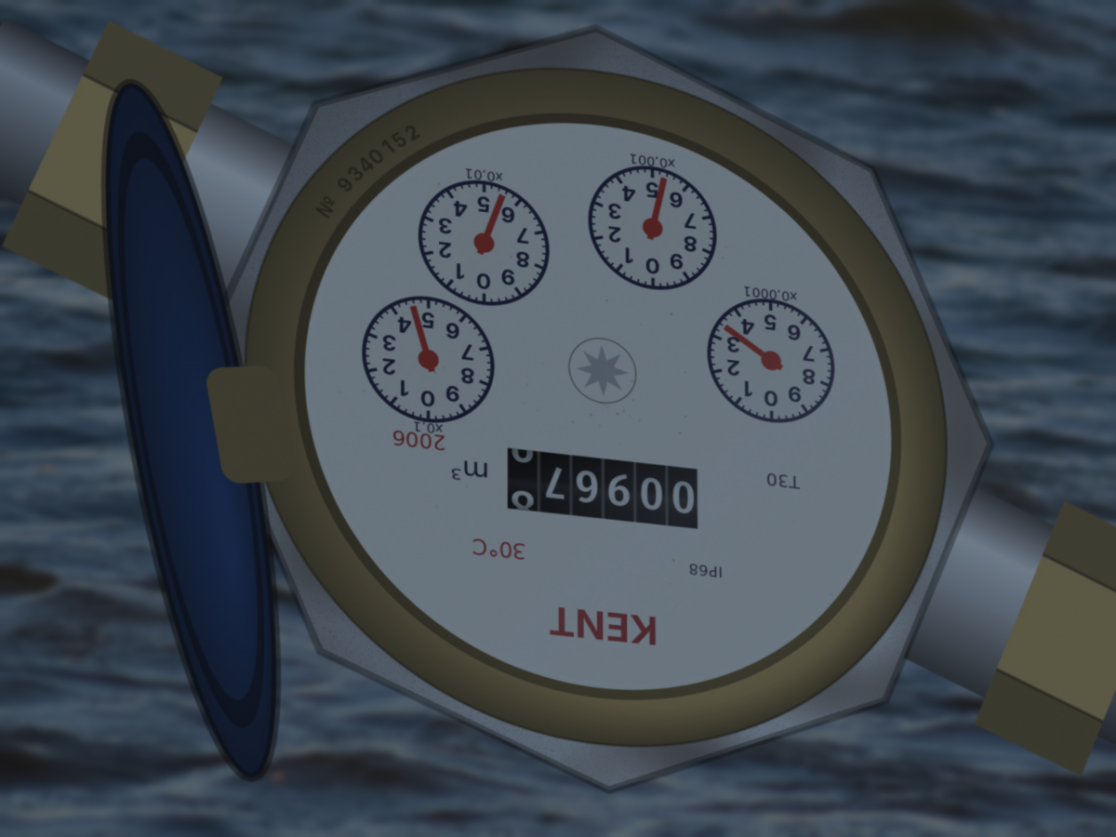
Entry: 9678.4553 m³
